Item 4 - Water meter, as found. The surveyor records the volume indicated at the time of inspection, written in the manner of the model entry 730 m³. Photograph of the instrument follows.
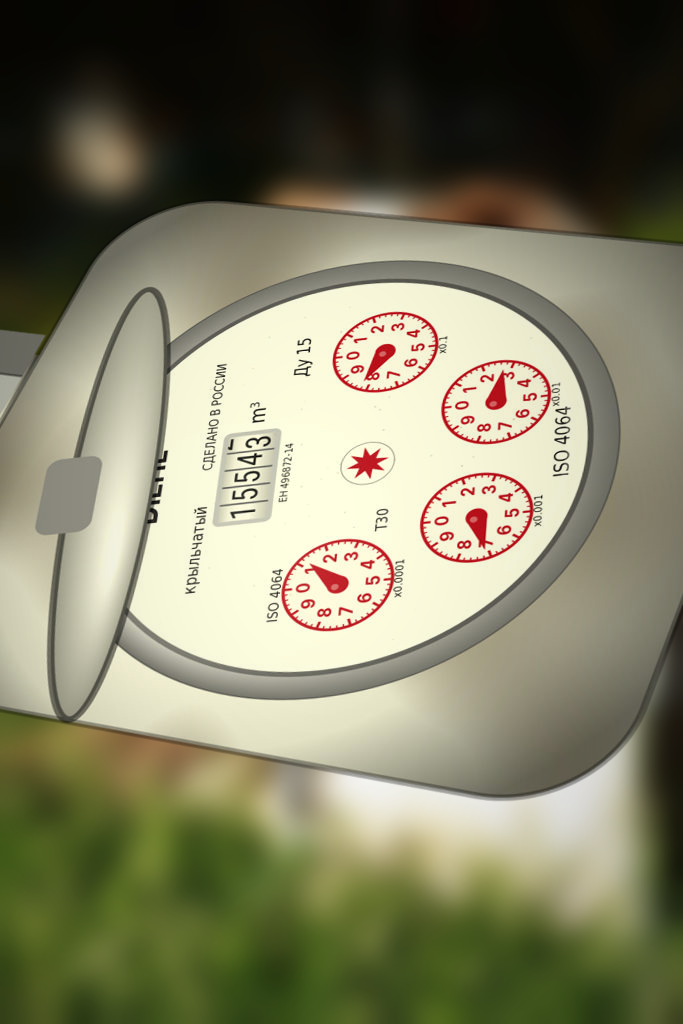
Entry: 15542.8271 m³
